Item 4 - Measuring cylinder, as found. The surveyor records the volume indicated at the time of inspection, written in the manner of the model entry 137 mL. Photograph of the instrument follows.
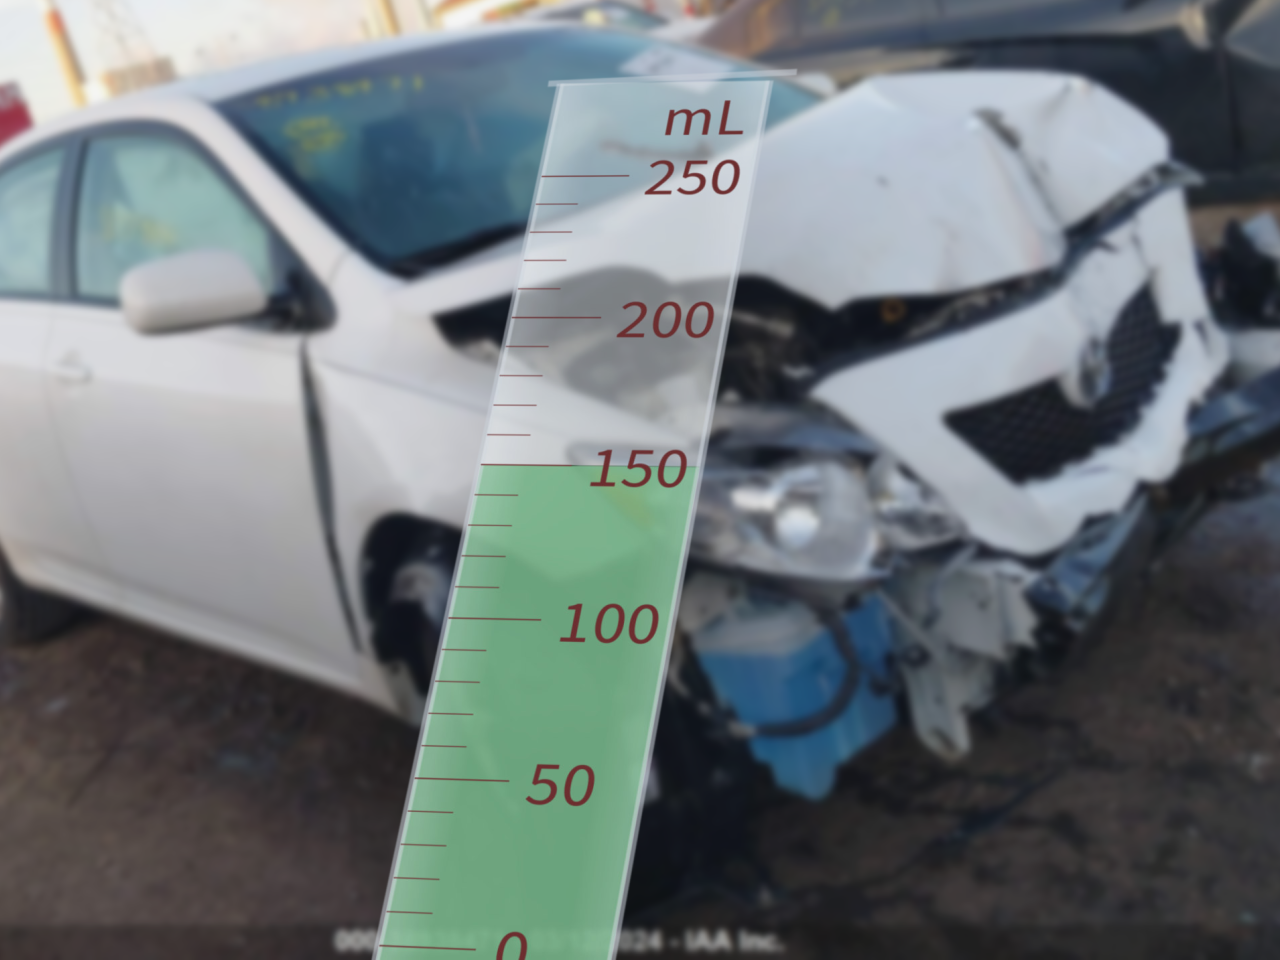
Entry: 150 mL
